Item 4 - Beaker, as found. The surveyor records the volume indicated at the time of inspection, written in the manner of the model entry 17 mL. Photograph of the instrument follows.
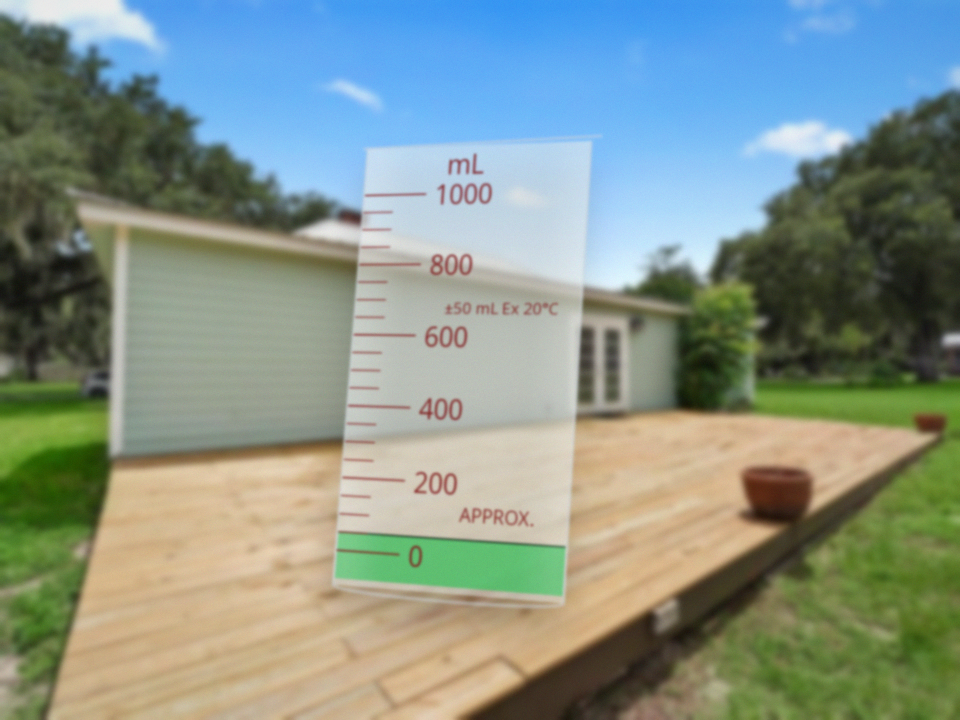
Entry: 50 mL
